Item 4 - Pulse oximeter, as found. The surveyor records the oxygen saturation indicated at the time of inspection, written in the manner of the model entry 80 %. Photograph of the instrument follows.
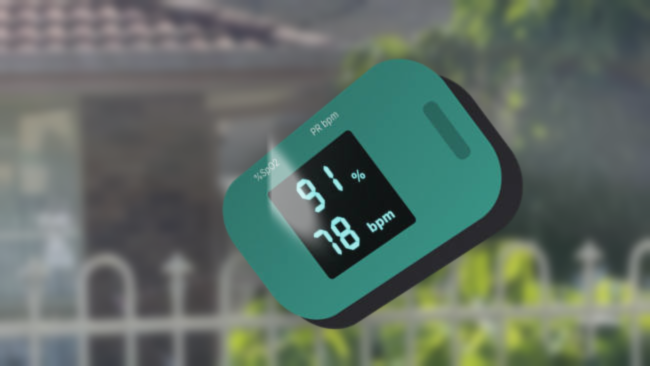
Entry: 91 %
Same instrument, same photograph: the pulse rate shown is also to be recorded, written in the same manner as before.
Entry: 78 bpm
